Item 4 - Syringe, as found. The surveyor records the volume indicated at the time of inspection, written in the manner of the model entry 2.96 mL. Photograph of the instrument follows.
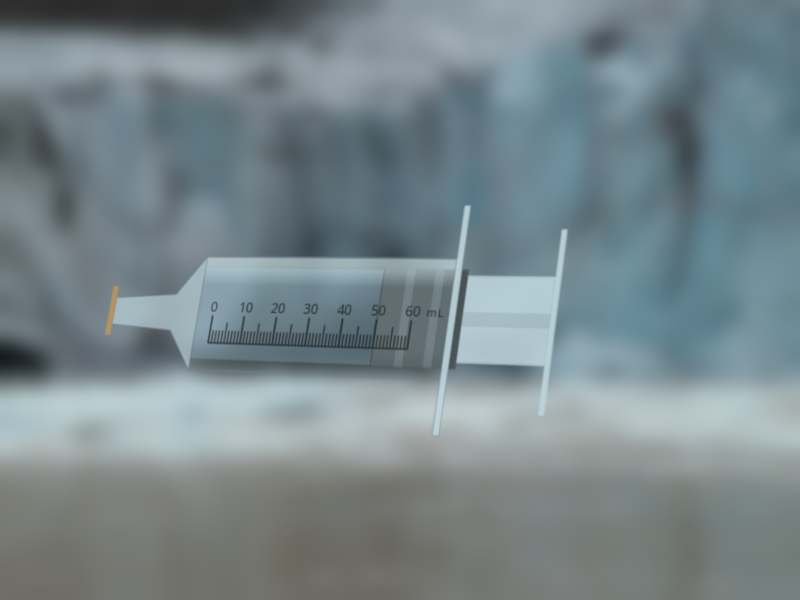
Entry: 50 mL
